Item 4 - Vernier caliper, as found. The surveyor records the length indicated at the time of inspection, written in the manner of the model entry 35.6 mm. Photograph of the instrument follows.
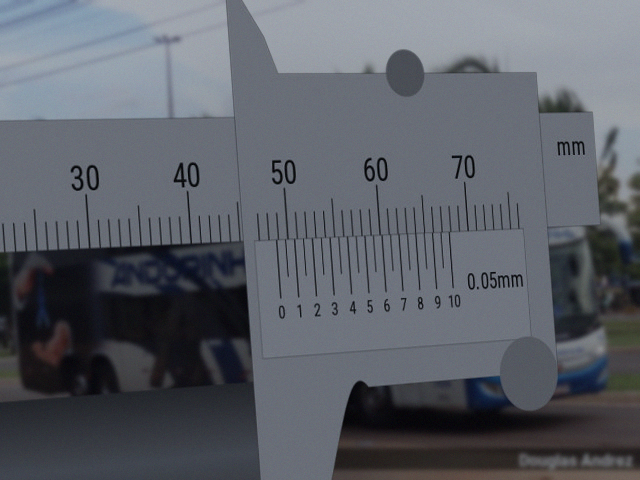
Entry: 48.8 mm
